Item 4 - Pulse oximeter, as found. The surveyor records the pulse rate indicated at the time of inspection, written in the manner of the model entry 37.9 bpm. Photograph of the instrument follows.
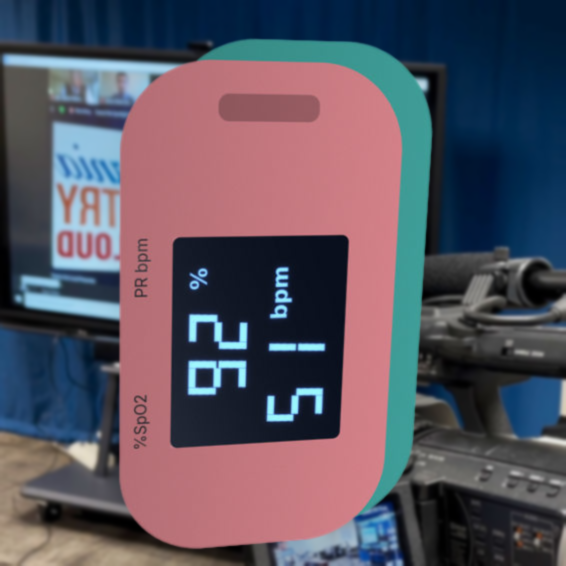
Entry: 51 bpm
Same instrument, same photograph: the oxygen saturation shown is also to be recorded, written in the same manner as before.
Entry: 92 %
